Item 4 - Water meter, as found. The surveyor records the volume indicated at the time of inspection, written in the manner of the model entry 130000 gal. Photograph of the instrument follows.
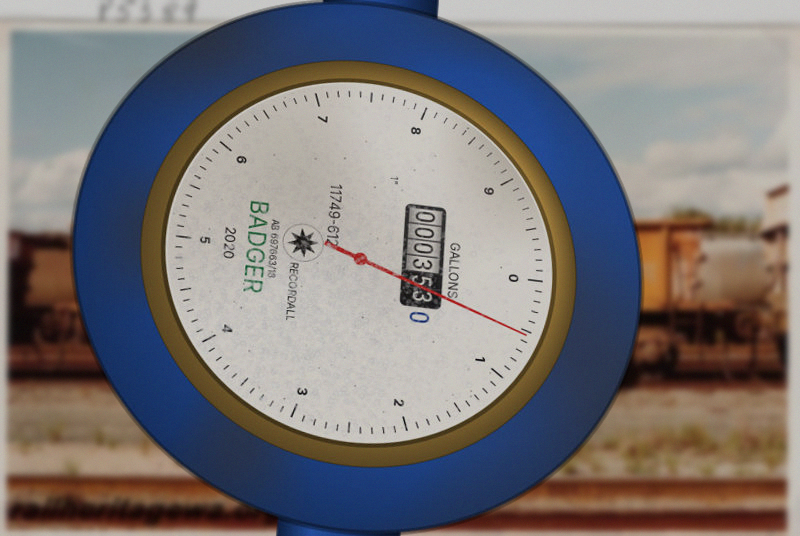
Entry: 3530.5 gal
